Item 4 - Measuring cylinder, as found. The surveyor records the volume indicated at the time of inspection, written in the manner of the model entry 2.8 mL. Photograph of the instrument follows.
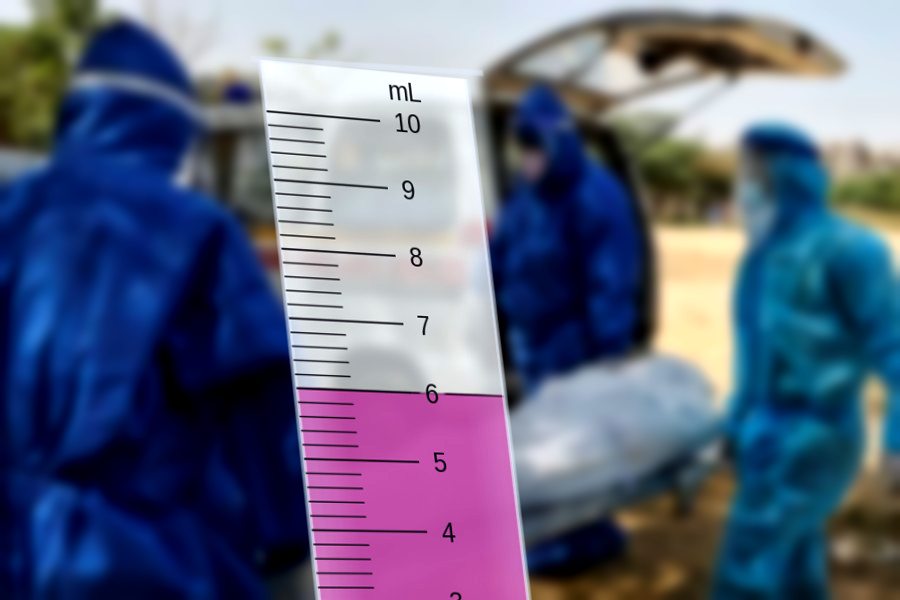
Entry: 6 mL
